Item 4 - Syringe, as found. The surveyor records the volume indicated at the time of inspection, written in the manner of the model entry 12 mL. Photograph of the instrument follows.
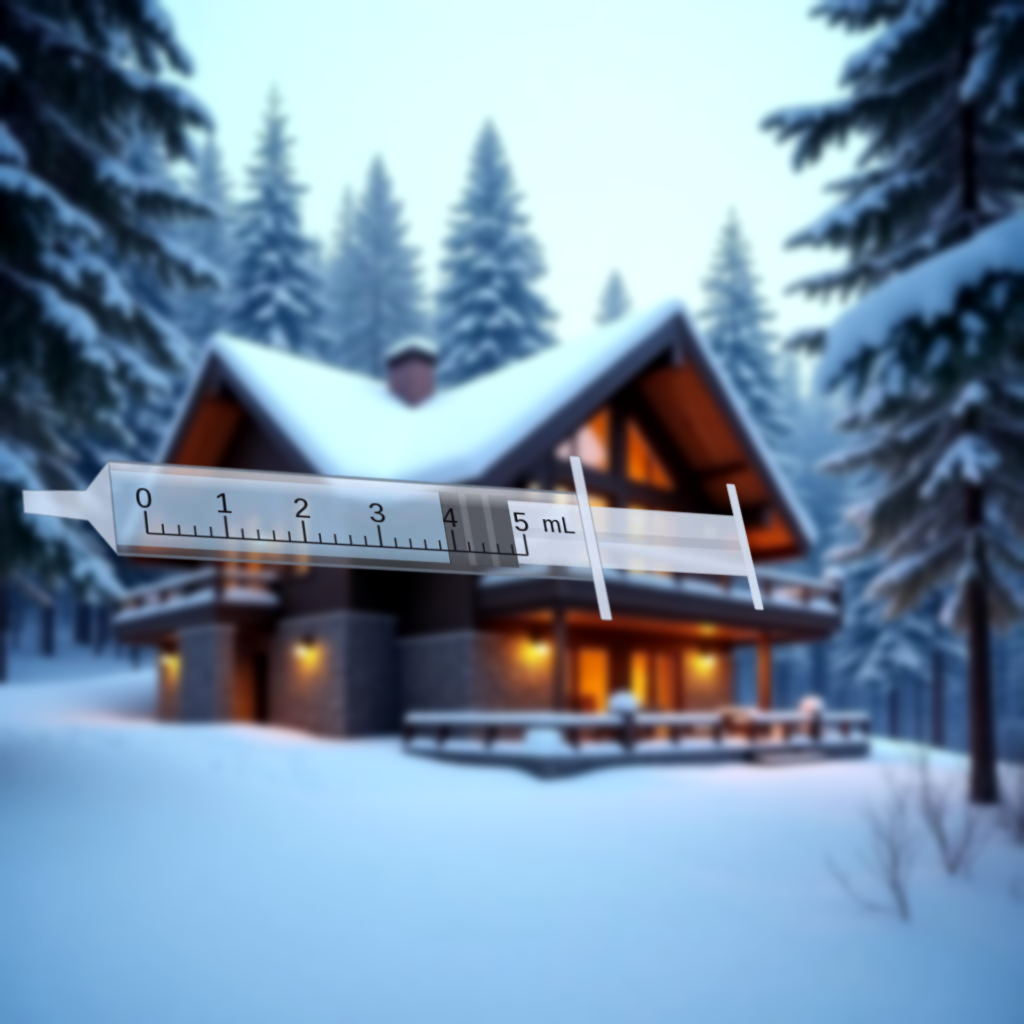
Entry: 3.9 mL
